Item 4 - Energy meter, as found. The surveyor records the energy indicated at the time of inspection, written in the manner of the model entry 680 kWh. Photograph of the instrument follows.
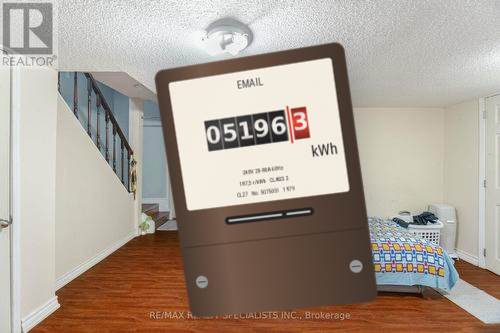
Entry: 5196.3 kWh
